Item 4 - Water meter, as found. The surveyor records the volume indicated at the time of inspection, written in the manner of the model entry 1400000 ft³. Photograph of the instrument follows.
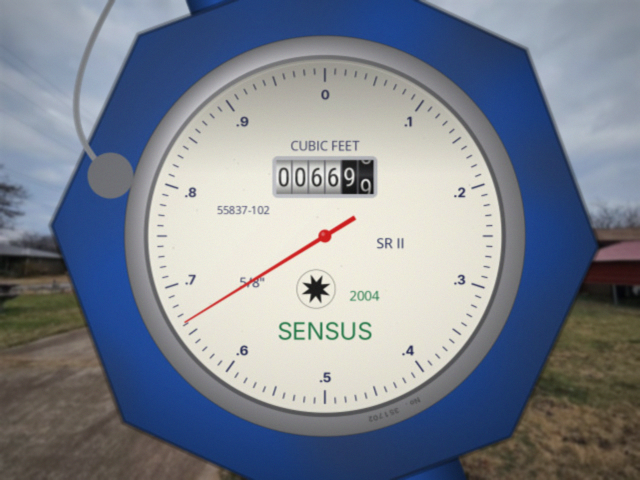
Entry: 6698.66 ft³
